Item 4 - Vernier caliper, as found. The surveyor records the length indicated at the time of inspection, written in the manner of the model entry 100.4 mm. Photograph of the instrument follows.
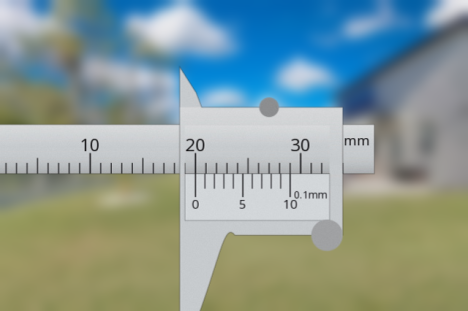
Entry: 20.0 mm
